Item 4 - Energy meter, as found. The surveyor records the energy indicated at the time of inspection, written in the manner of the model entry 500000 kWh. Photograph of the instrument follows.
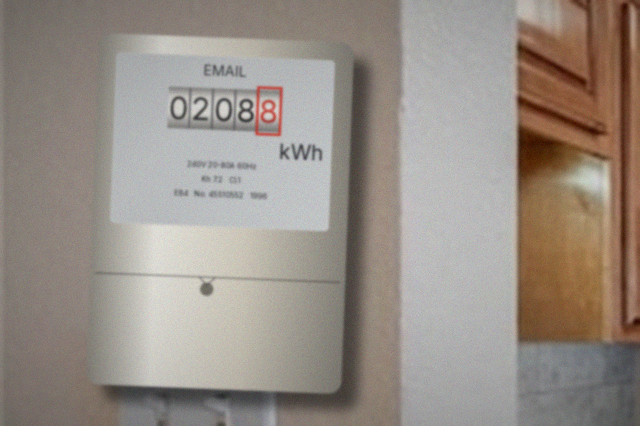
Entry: 208.8 kWh
